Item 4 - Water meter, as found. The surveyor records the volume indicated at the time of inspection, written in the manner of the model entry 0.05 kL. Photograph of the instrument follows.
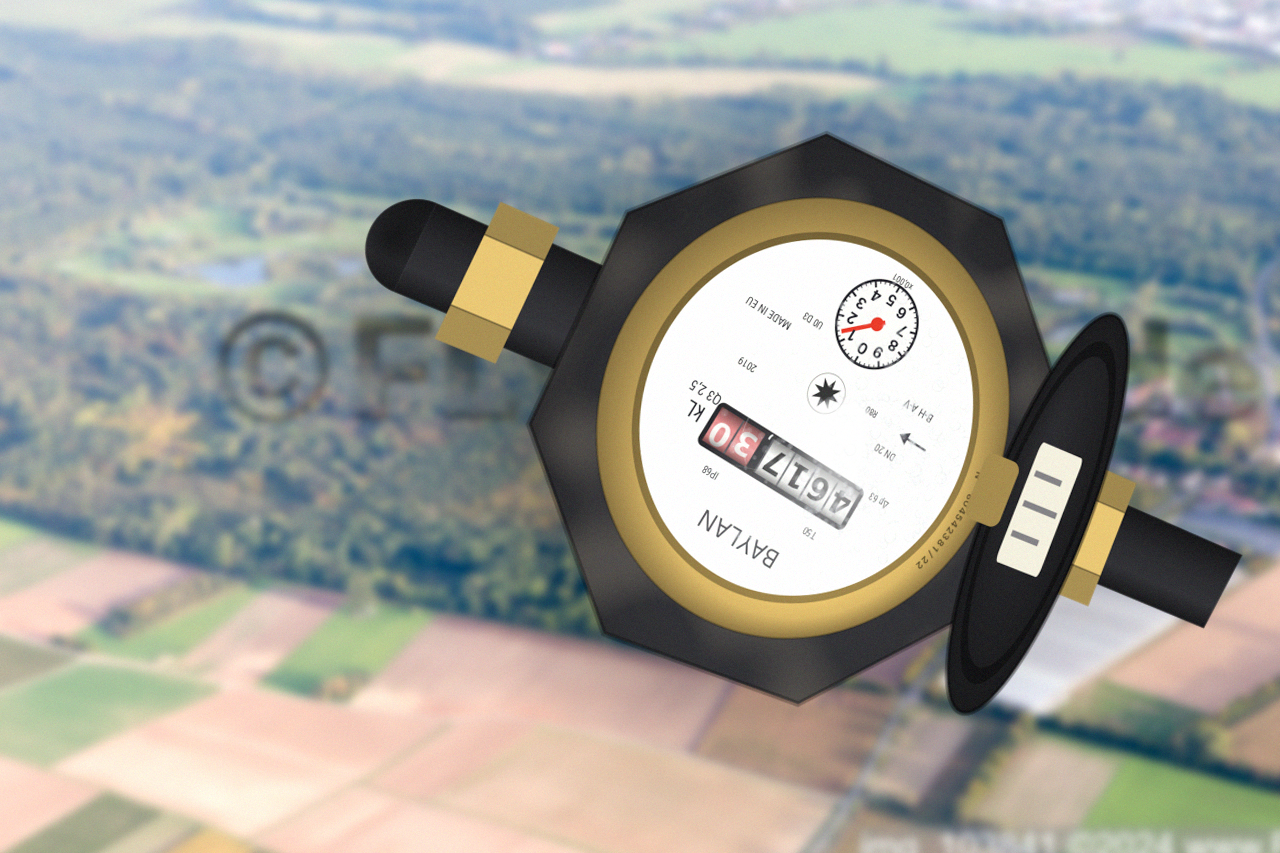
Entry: 4617.301 kL
